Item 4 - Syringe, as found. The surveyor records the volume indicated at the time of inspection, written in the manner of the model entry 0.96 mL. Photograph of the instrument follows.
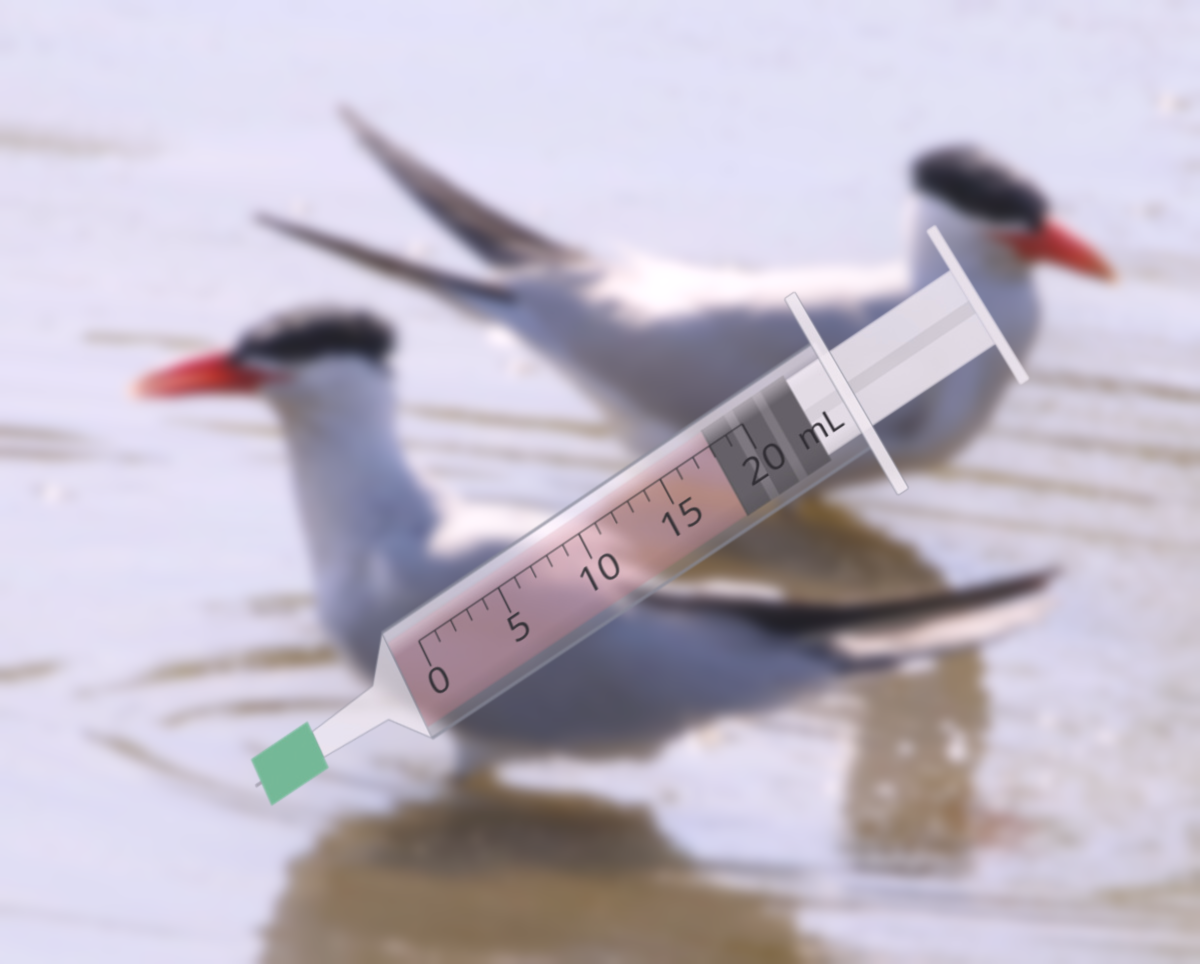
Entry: 18 mL
